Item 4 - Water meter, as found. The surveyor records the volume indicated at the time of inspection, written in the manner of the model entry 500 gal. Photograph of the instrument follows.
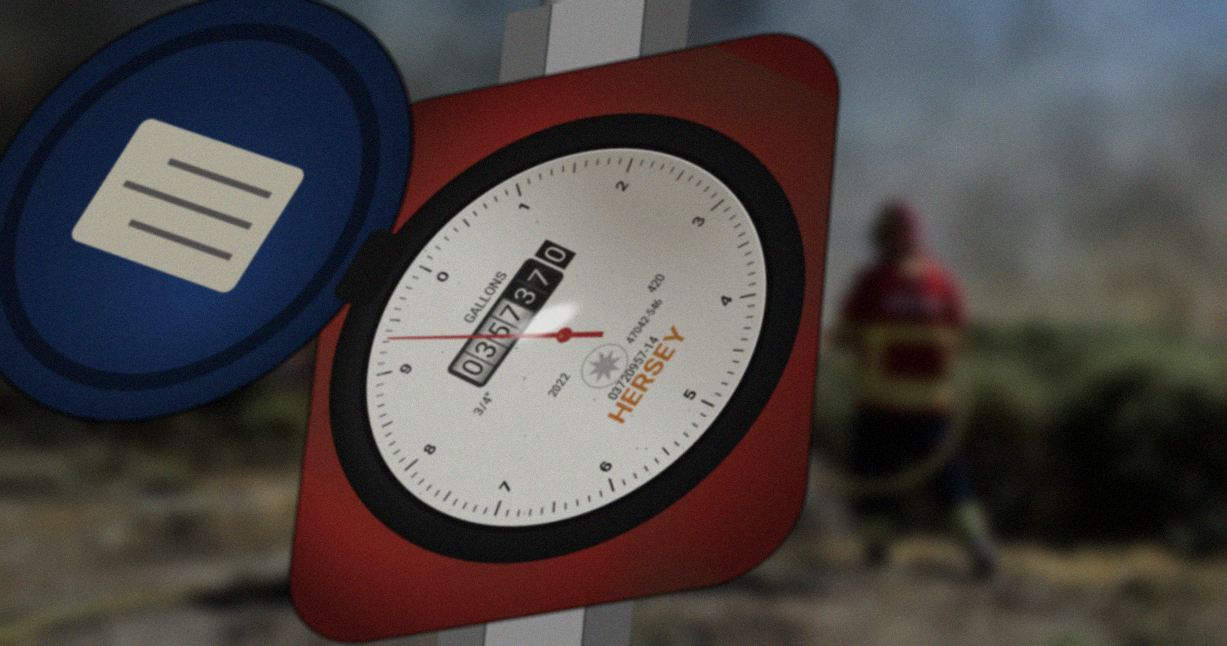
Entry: 357369.3 gal
